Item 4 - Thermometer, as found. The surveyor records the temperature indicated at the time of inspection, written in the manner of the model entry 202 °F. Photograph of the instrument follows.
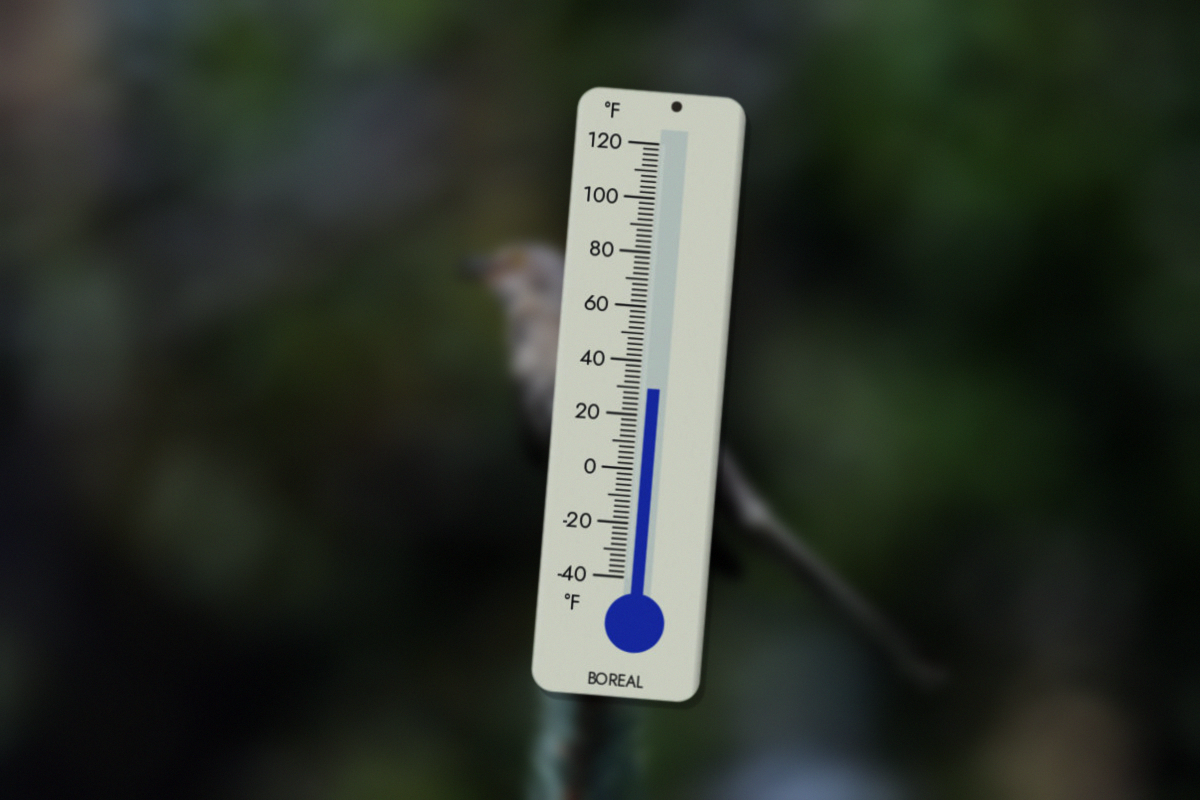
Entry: 30 °F
